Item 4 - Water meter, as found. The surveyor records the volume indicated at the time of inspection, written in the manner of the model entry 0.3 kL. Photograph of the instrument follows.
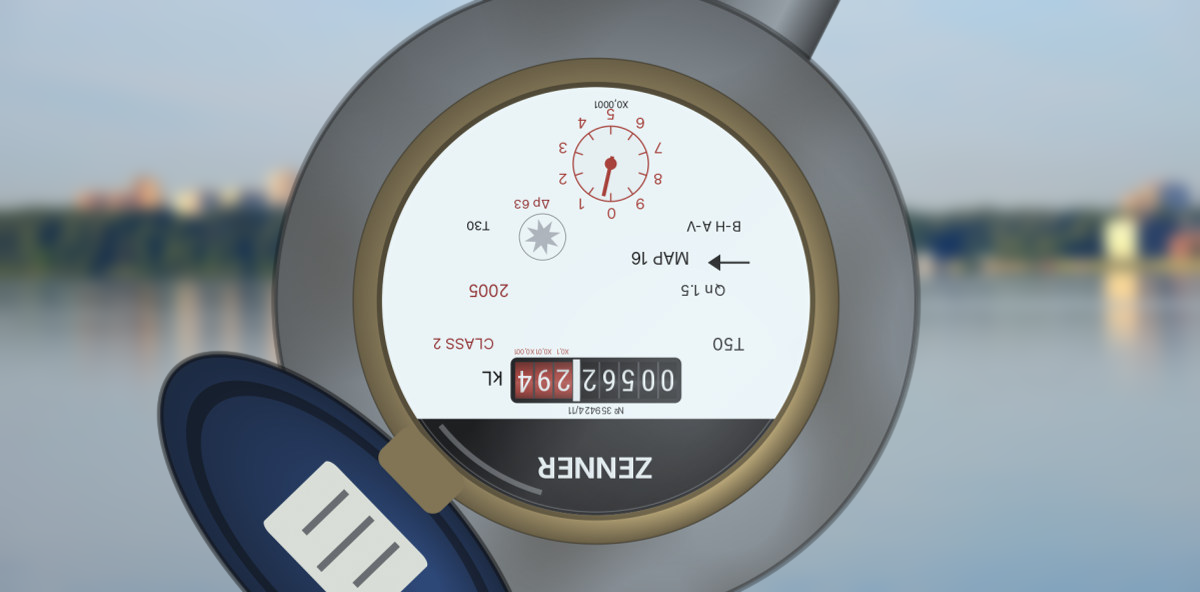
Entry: 562.2940 kL
